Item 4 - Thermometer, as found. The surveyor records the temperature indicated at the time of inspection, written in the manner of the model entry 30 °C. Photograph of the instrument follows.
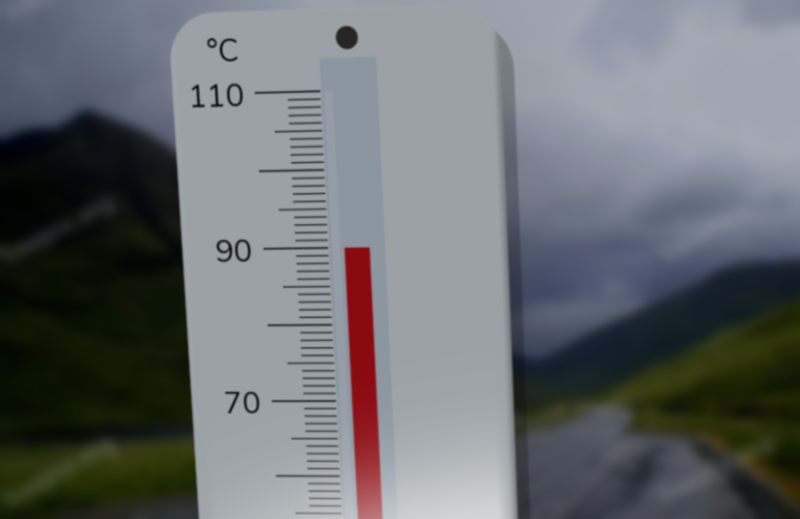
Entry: 90 °C
